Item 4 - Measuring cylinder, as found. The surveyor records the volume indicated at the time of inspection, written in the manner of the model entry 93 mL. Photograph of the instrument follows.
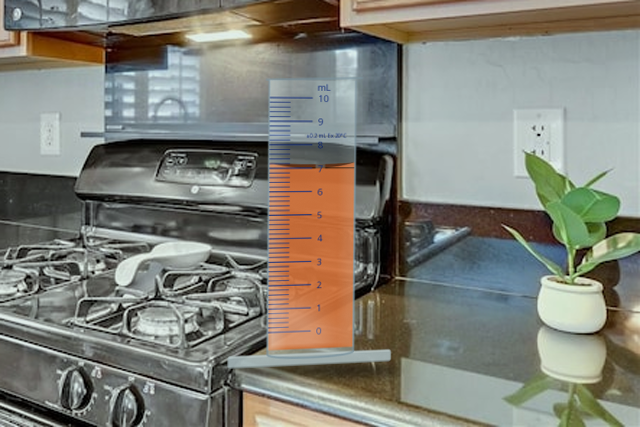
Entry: 7 mL
